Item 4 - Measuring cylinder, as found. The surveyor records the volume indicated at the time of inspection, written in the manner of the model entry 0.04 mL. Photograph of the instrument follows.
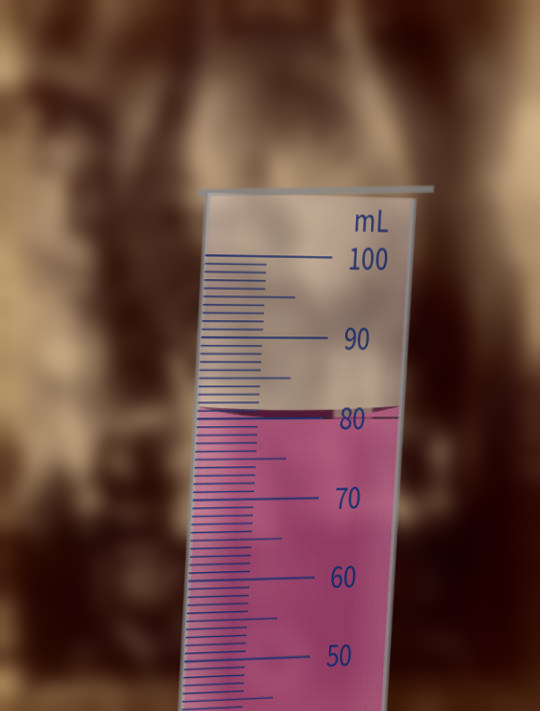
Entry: 80 mL
